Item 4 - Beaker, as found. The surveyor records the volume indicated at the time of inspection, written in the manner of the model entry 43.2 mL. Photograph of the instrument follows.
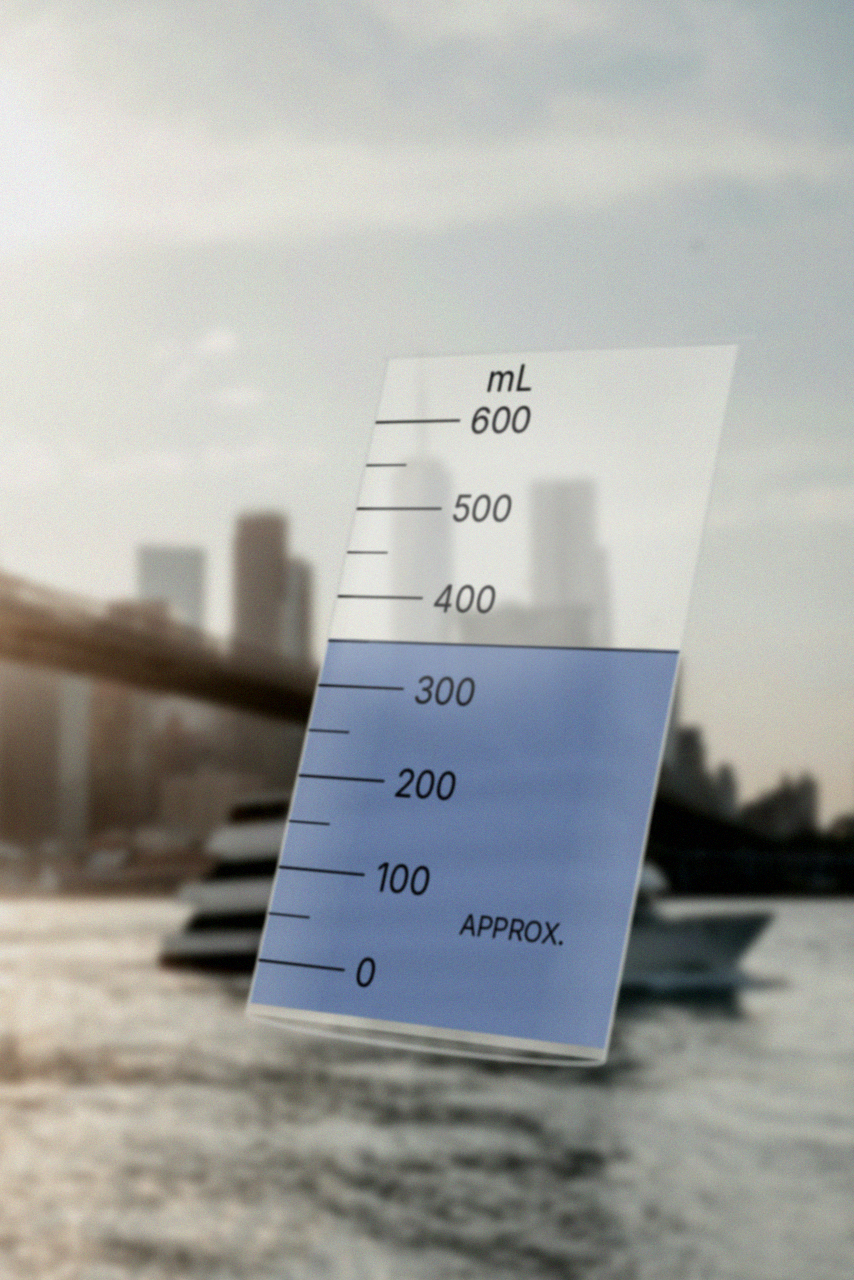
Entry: 350 mL
